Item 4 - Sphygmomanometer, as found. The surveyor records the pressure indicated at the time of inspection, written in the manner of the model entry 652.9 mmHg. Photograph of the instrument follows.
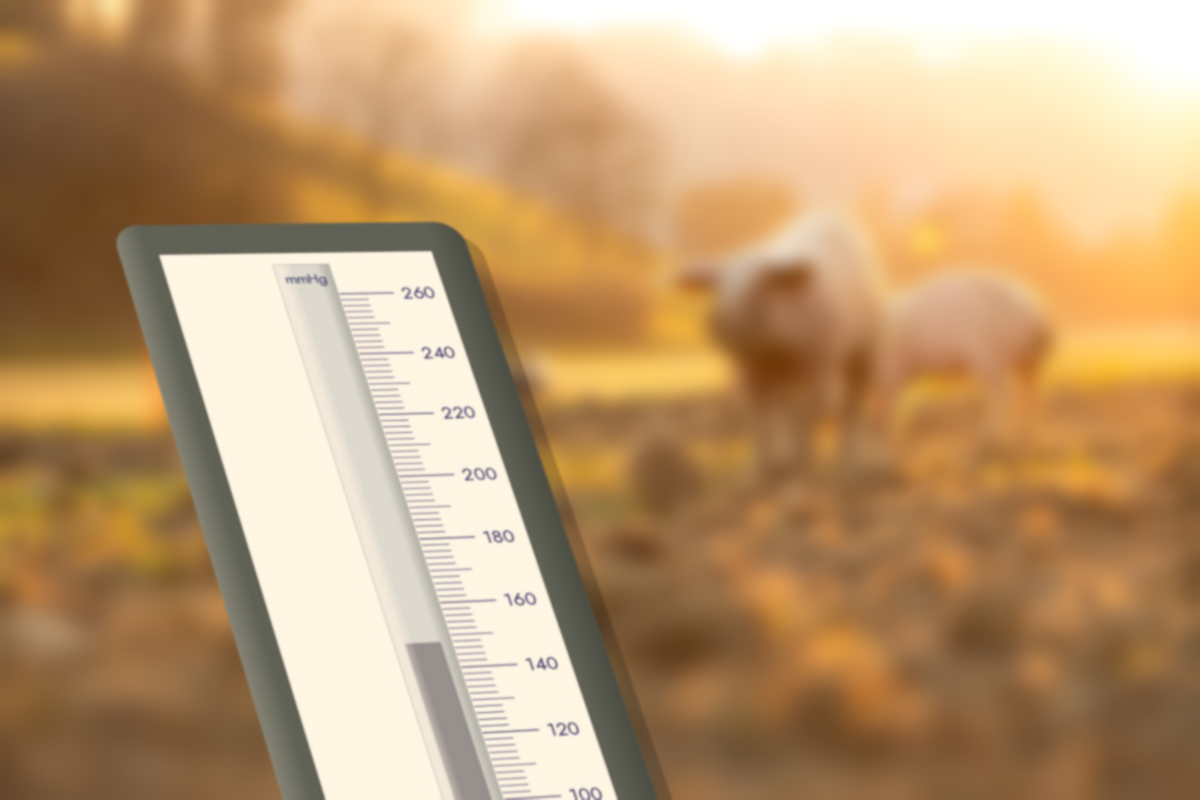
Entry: 148 mmHg
